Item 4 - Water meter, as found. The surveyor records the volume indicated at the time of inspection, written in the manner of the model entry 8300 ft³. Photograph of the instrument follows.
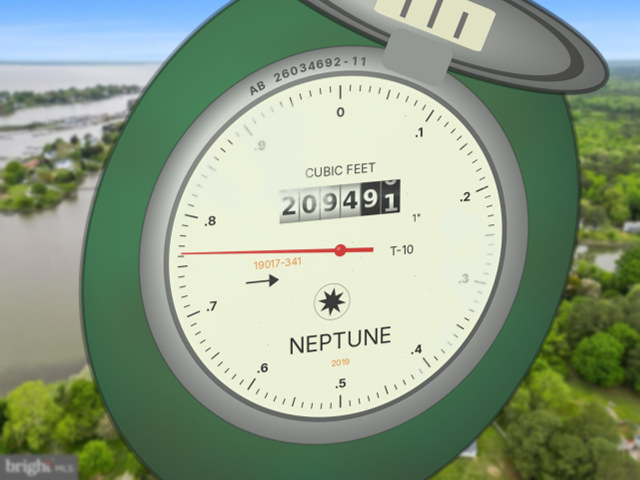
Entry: 209490.76 ft³
